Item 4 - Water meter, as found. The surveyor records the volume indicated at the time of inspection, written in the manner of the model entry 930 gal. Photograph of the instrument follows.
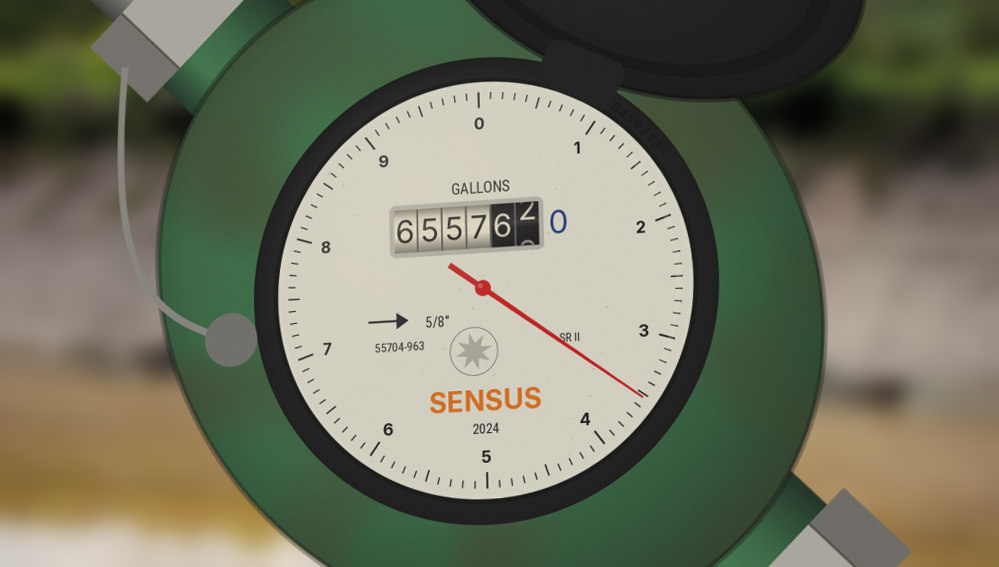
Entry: 6557623.5 gal
